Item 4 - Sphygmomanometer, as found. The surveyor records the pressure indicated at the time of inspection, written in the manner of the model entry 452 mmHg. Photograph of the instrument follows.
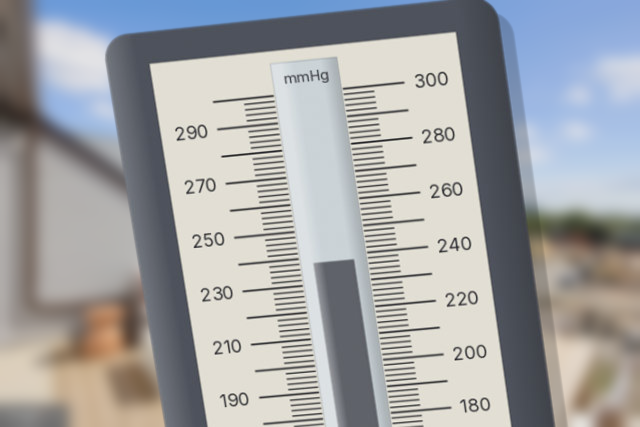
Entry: 238 mmHg
